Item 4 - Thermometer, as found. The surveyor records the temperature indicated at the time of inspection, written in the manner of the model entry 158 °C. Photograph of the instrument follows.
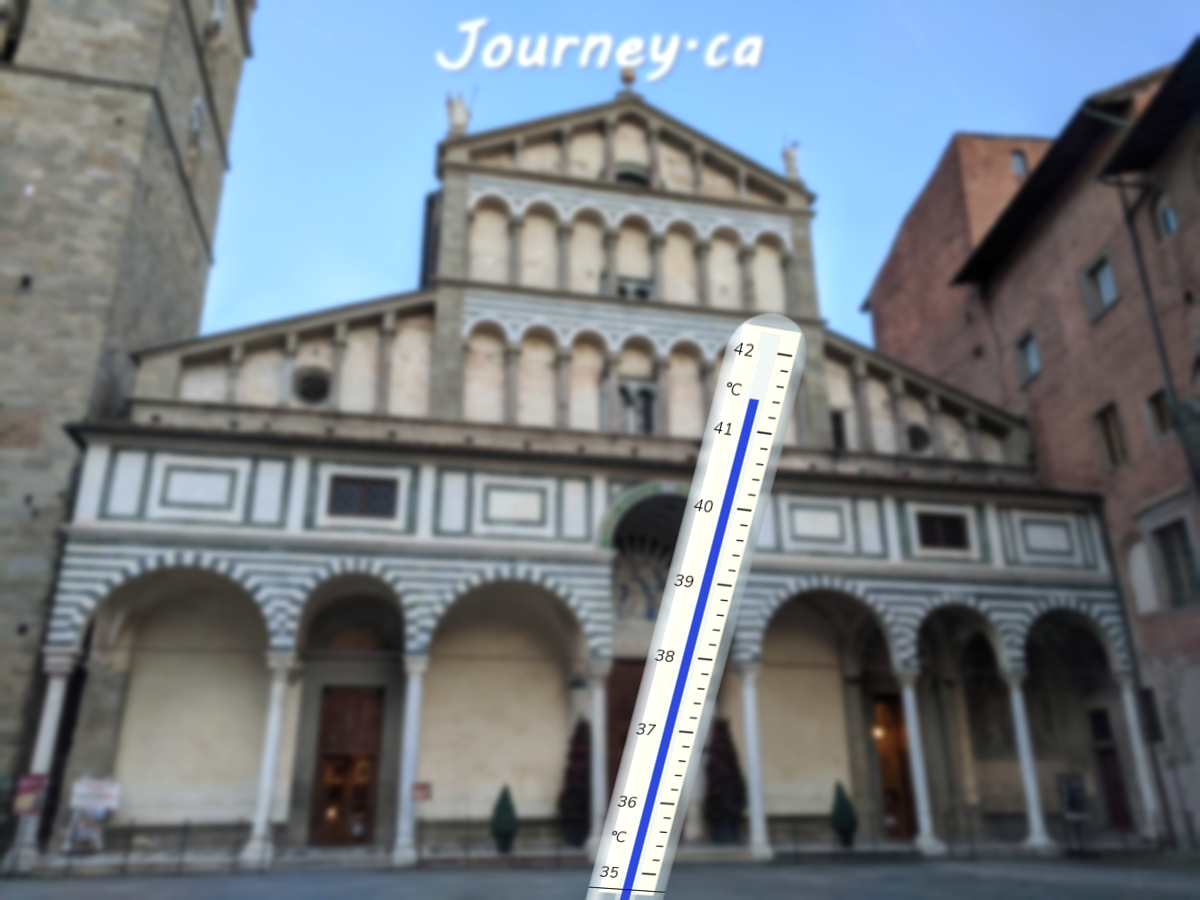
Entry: 41.4 °C
